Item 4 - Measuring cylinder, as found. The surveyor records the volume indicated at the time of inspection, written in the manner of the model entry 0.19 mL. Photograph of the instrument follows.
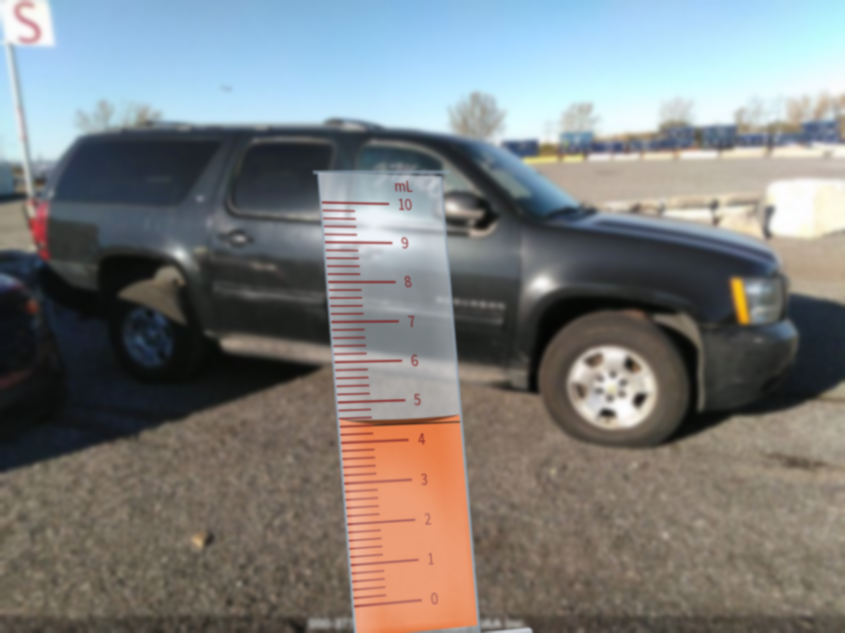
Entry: 4.4 mL
